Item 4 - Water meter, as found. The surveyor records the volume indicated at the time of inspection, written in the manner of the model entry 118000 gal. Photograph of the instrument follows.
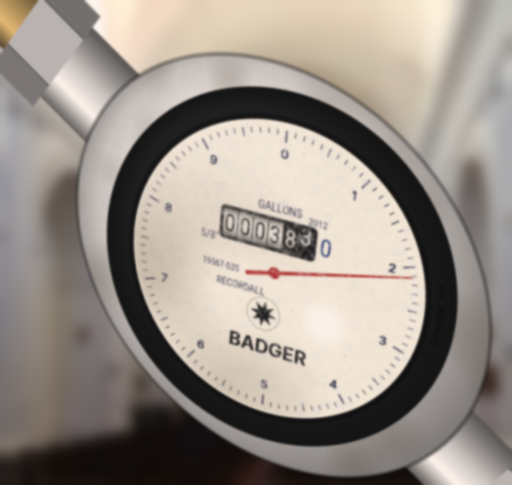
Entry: 3832.1 gal
